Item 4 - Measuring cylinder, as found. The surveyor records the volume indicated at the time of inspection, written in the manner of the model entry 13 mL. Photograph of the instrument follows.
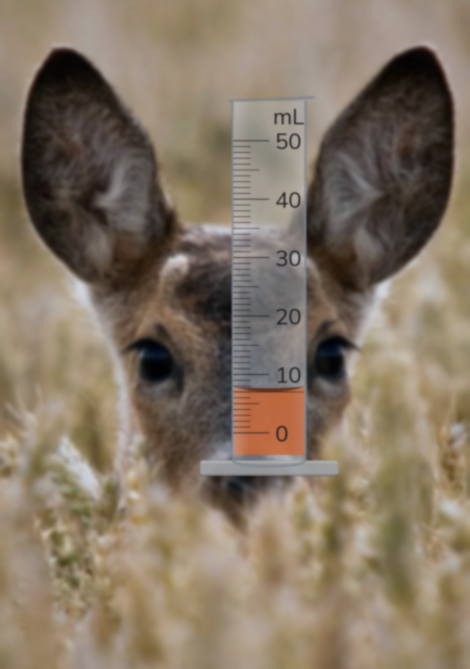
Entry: 7 mL
